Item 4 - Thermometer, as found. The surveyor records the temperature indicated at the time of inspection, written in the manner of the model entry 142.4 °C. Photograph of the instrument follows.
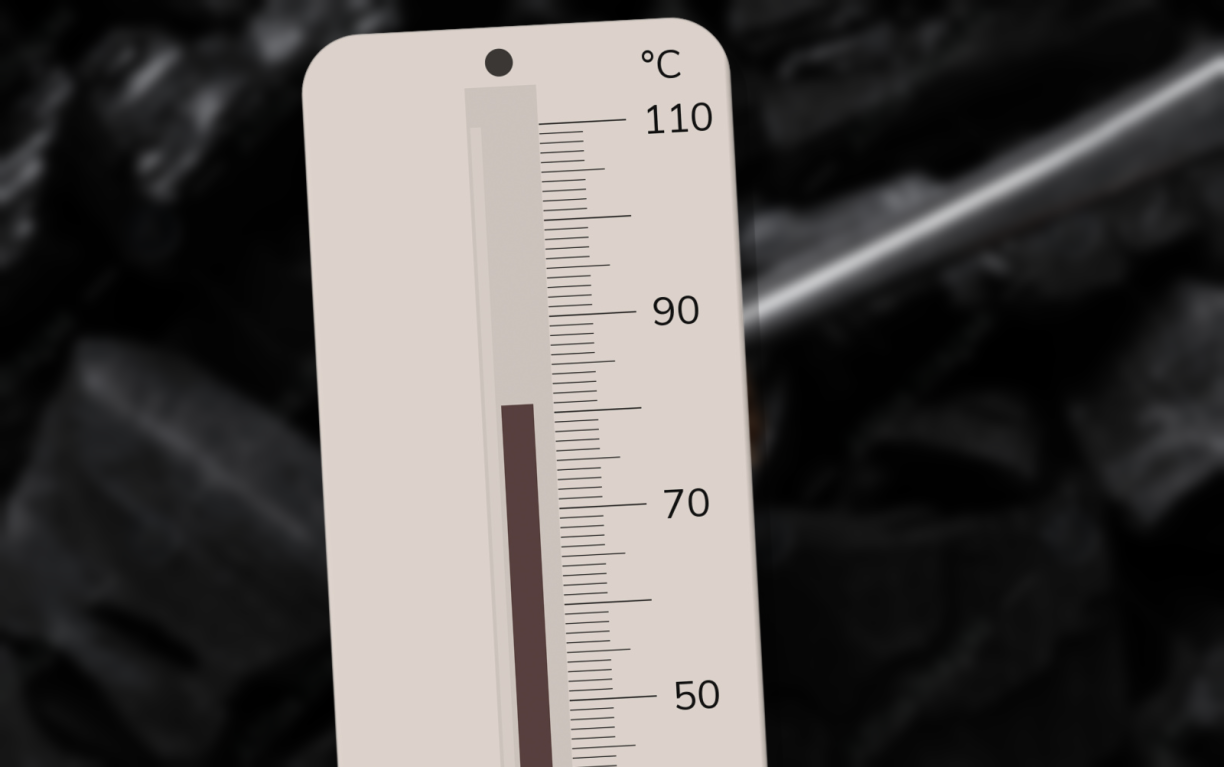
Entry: 81 °C
